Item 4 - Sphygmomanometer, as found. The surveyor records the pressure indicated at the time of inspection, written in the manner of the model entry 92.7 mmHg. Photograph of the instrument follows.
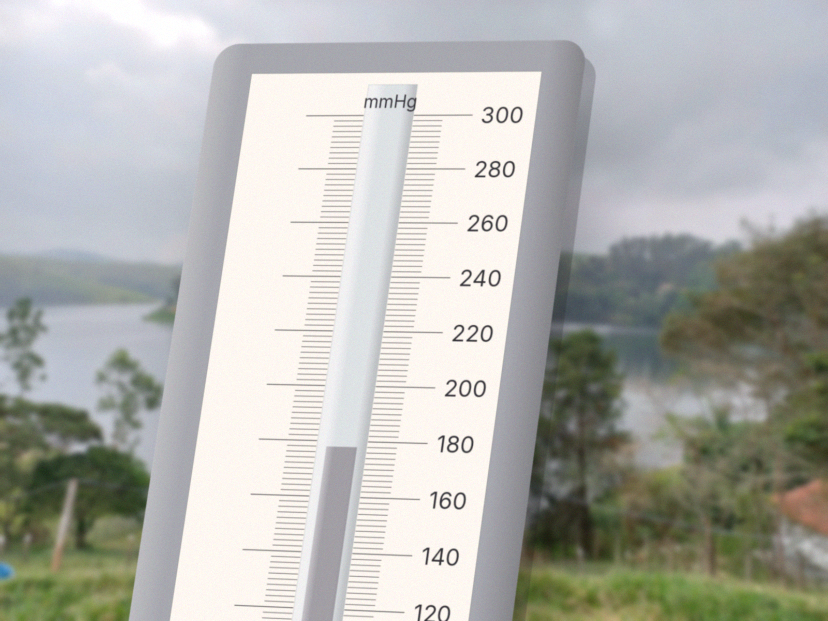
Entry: 178 mmHg
